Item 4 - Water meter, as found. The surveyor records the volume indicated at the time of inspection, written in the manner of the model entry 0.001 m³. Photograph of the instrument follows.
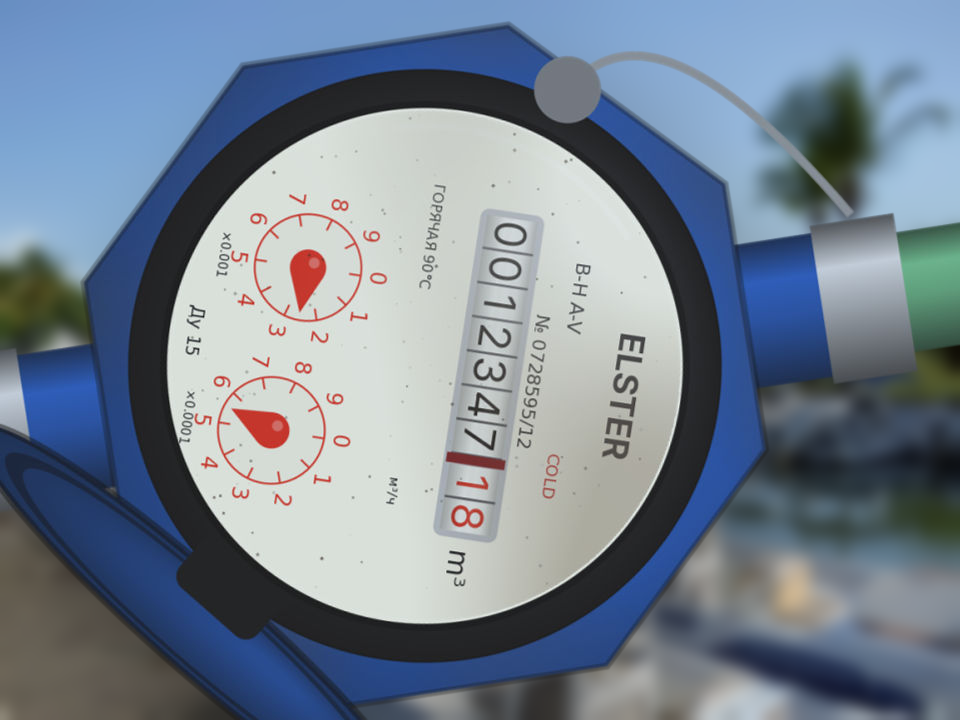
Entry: 12347.1825 m³
